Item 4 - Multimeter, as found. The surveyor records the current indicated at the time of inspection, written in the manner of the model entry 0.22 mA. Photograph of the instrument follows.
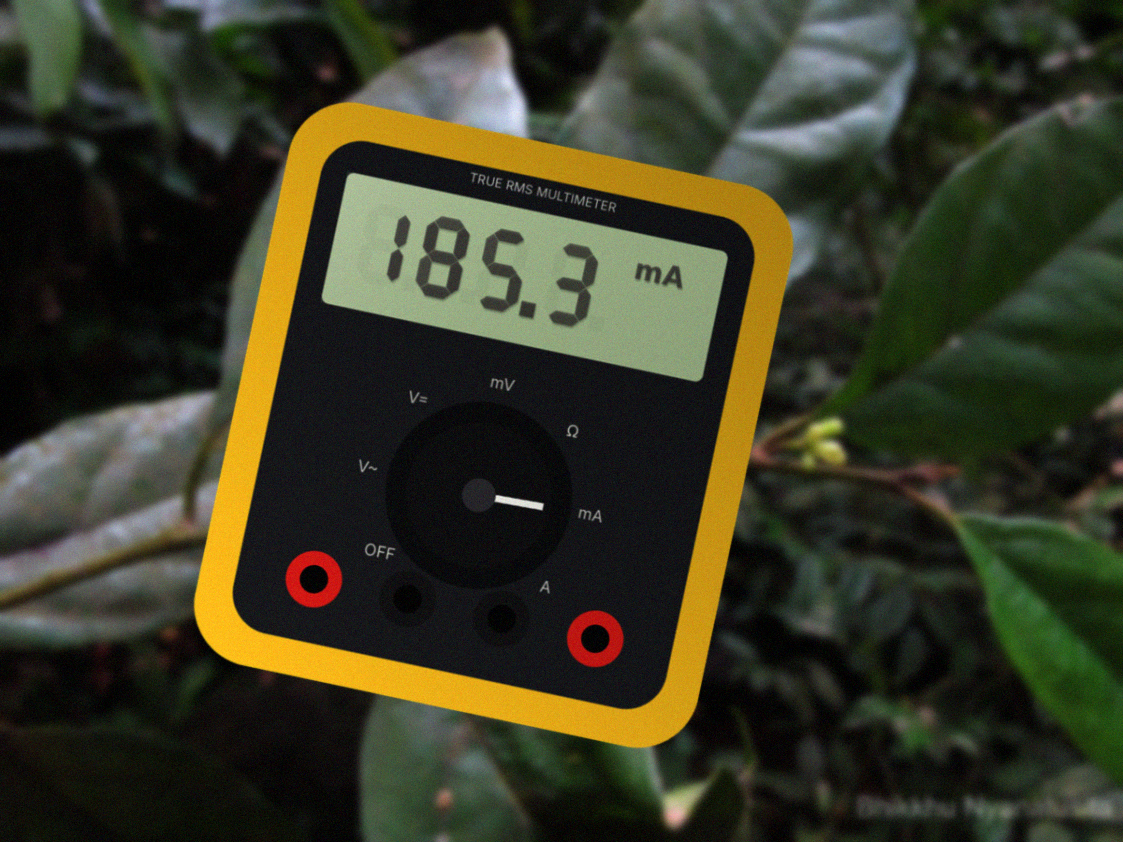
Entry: 185.3 mA
